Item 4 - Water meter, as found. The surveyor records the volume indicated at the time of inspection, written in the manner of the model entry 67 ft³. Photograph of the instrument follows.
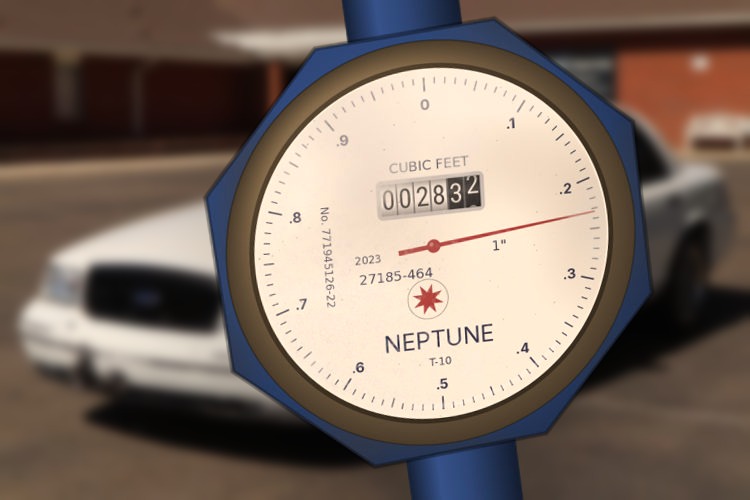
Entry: 2832.23 ft³
